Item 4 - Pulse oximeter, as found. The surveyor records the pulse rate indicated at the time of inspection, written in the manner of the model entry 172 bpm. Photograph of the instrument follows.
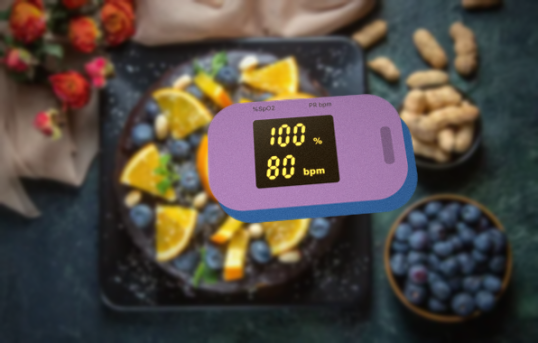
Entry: 80 bpm
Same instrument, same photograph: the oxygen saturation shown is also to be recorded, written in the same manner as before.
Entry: 100 %
